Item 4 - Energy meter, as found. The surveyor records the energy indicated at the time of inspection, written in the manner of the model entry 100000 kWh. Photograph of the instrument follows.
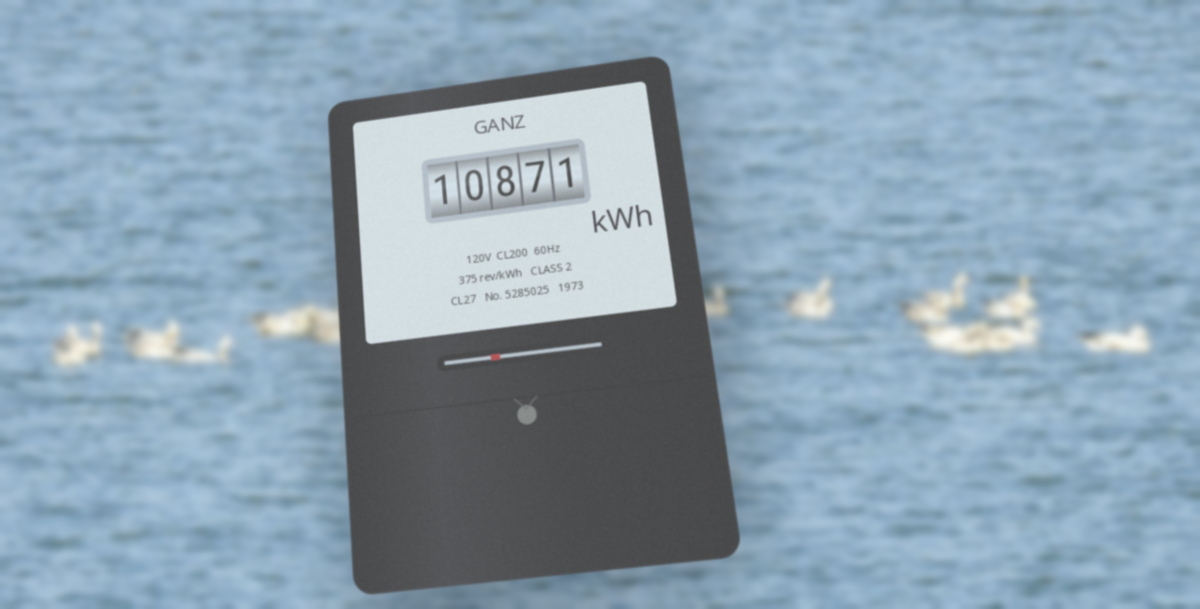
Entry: 10871 kWh
